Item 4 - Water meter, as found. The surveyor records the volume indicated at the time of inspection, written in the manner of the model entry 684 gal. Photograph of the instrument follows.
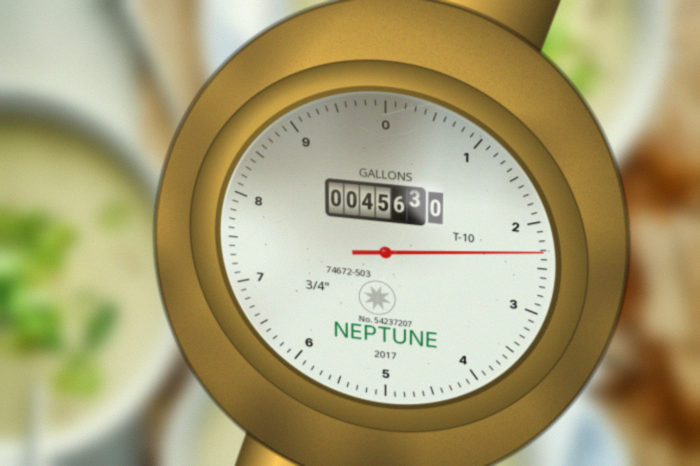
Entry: 45632.3 gal
